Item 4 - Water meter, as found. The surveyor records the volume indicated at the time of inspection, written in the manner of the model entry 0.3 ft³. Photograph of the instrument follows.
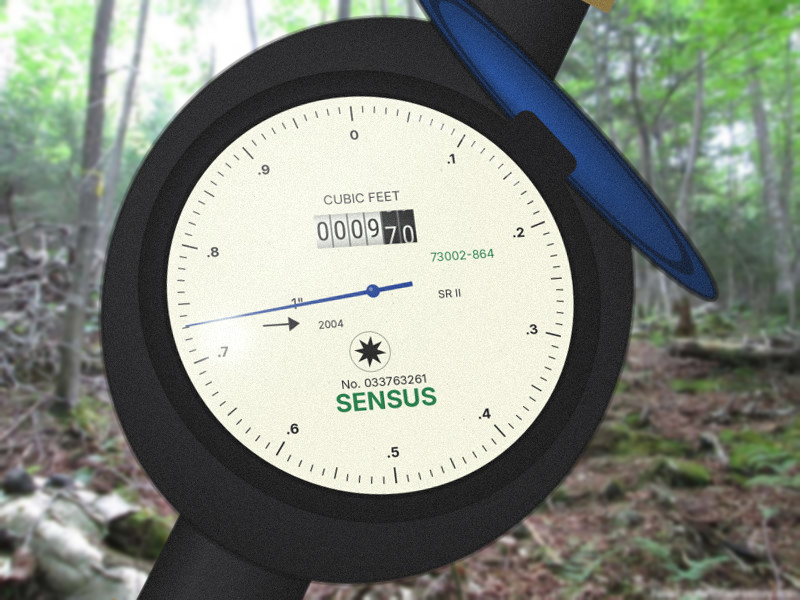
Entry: 969.73 ft³
